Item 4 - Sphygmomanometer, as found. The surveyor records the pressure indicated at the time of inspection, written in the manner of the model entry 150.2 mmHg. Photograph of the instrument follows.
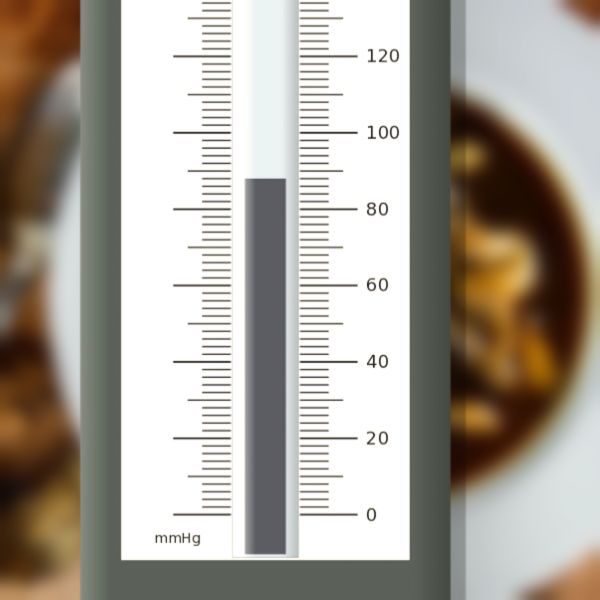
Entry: 88 mmHg
